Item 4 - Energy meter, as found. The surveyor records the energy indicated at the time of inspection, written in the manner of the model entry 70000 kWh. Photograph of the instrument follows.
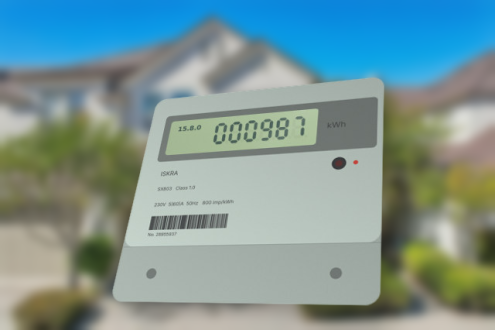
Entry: 987 kWh
